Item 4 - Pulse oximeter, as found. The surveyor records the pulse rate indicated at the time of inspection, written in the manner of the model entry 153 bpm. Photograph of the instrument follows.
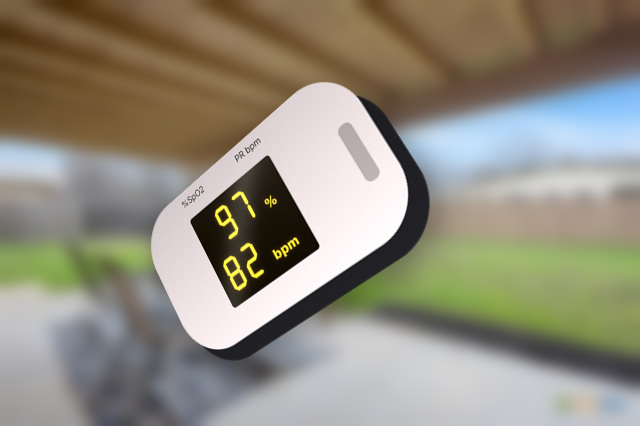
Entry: 82 bpm
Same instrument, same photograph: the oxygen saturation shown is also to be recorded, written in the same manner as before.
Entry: 97 %
